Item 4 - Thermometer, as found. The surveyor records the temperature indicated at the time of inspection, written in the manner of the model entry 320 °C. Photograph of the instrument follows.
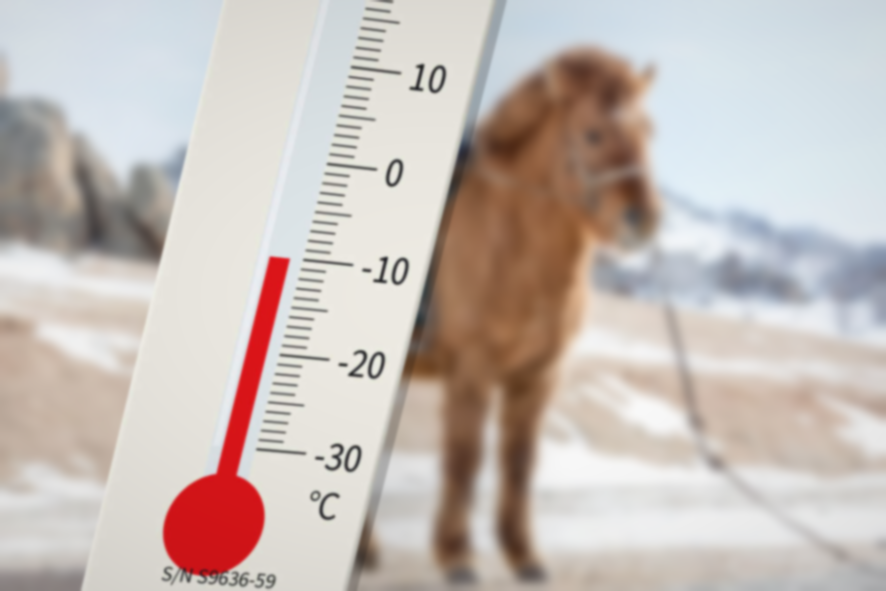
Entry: -10 °C
